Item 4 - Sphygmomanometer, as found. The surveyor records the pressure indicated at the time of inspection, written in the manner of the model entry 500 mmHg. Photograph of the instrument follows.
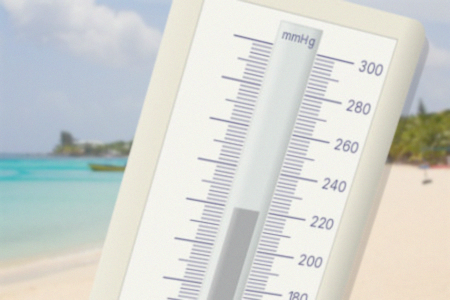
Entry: 220 mmHg
